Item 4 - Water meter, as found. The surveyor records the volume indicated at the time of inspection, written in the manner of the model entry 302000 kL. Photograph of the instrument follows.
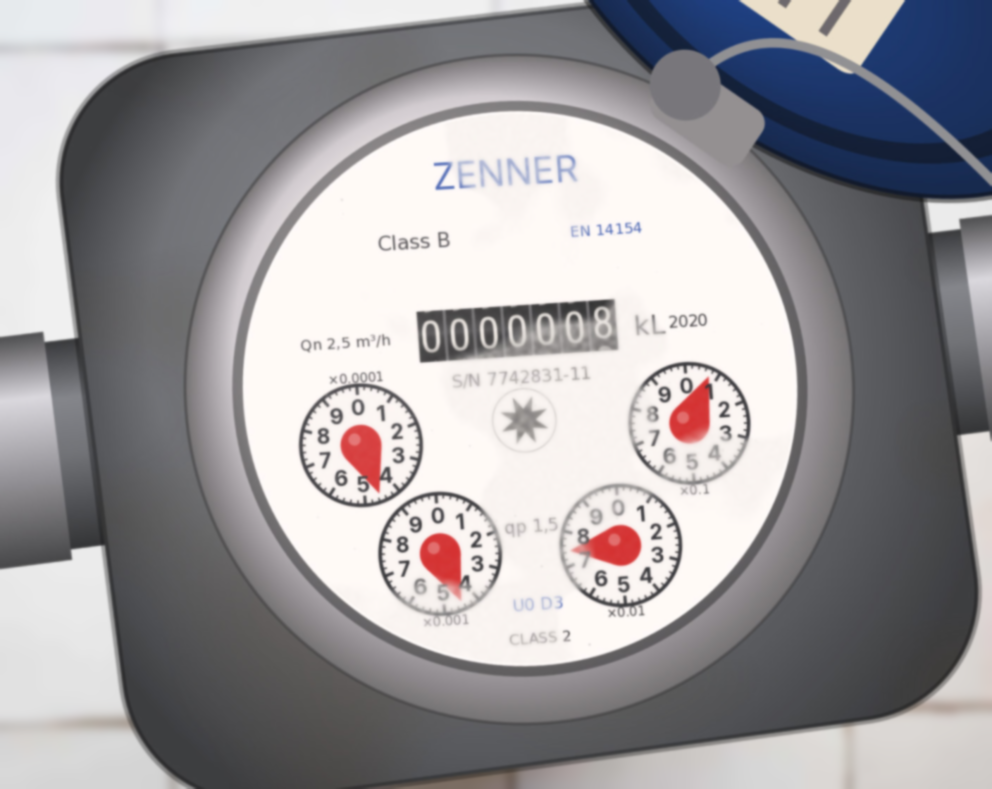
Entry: 8.0744 kL
